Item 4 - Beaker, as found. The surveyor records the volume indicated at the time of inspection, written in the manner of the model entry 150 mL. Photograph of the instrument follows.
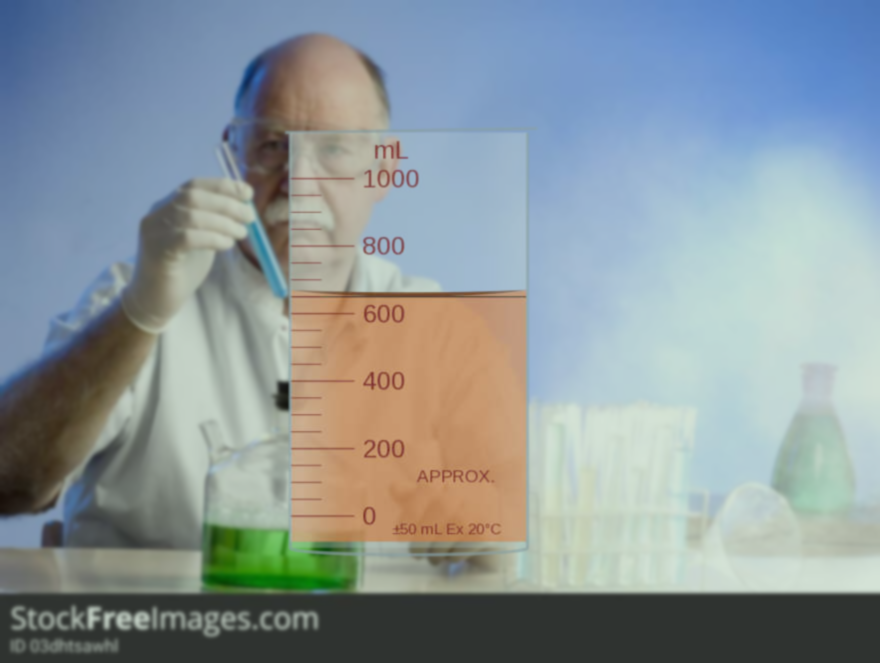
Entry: 650 mL
